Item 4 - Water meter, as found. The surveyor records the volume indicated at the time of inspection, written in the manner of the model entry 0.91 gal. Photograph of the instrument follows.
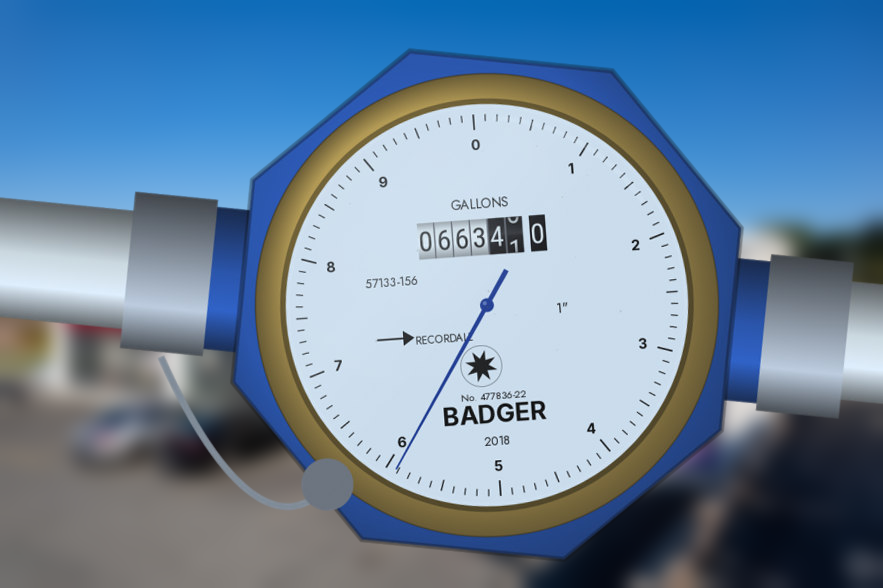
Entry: 663405.9 gal
